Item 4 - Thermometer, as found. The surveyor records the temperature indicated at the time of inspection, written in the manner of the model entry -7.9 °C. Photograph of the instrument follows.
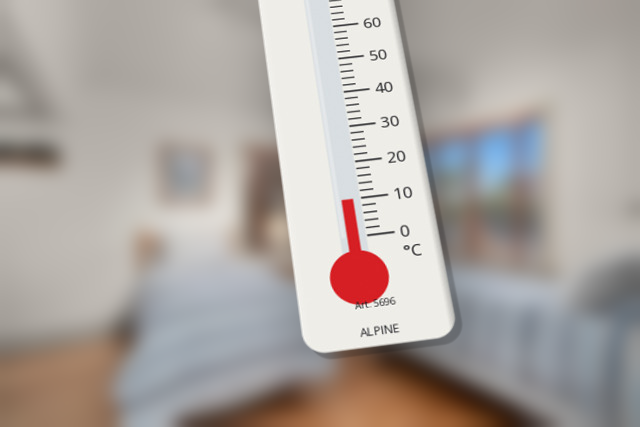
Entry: 10 °C
